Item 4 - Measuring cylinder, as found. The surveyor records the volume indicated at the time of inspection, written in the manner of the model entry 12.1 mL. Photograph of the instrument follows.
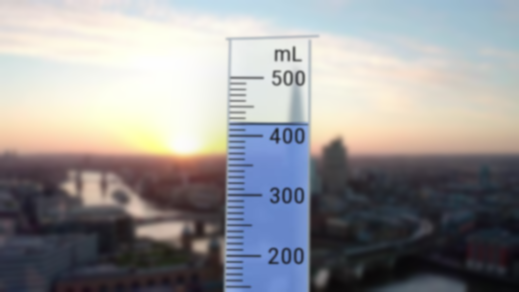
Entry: 420 mL
